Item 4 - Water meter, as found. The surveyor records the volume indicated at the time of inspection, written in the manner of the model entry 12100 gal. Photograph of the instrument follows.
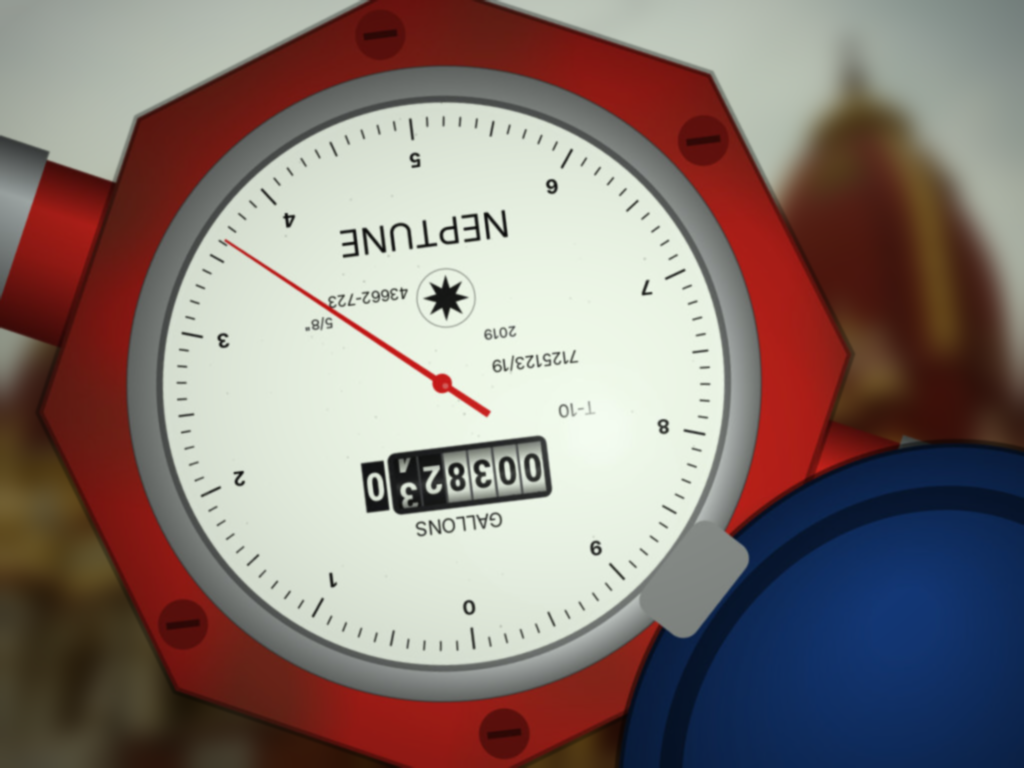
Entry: 38233.6 gal
